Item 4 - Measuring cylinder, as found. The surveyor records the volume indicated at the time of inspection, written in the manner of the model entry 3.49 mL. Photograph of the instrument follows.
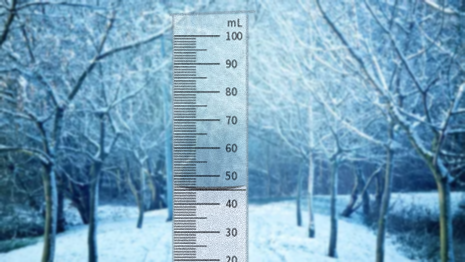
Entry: 45 mL
